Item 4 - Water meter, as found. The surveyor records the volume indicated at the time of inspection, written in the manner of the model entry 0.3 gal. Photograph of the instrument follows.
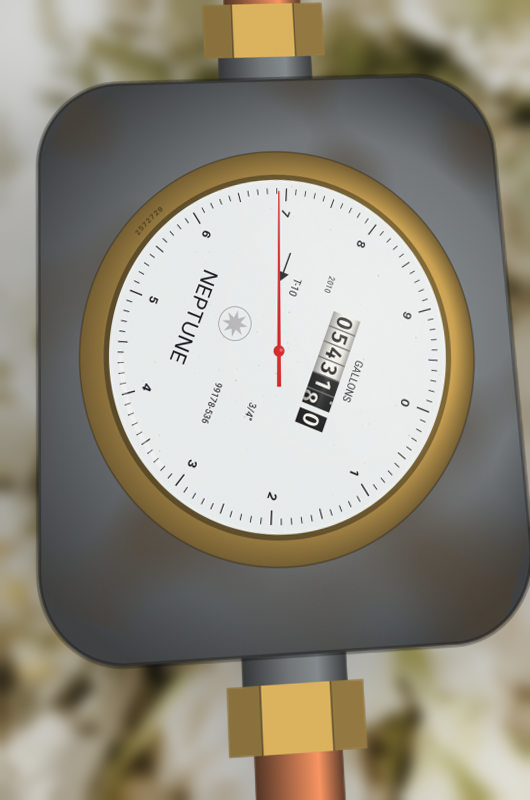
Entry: 543176.9 gal
